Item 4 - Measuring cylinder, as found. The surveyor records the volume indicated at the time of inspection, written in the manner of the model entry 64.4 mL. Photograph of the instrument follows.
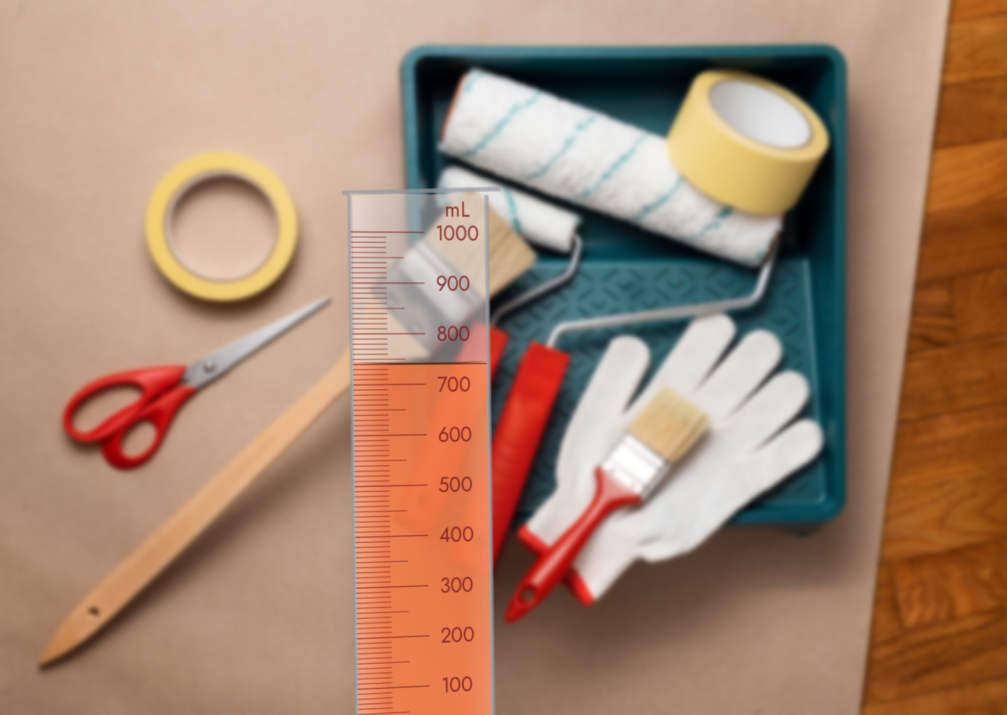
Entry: 740 mL
